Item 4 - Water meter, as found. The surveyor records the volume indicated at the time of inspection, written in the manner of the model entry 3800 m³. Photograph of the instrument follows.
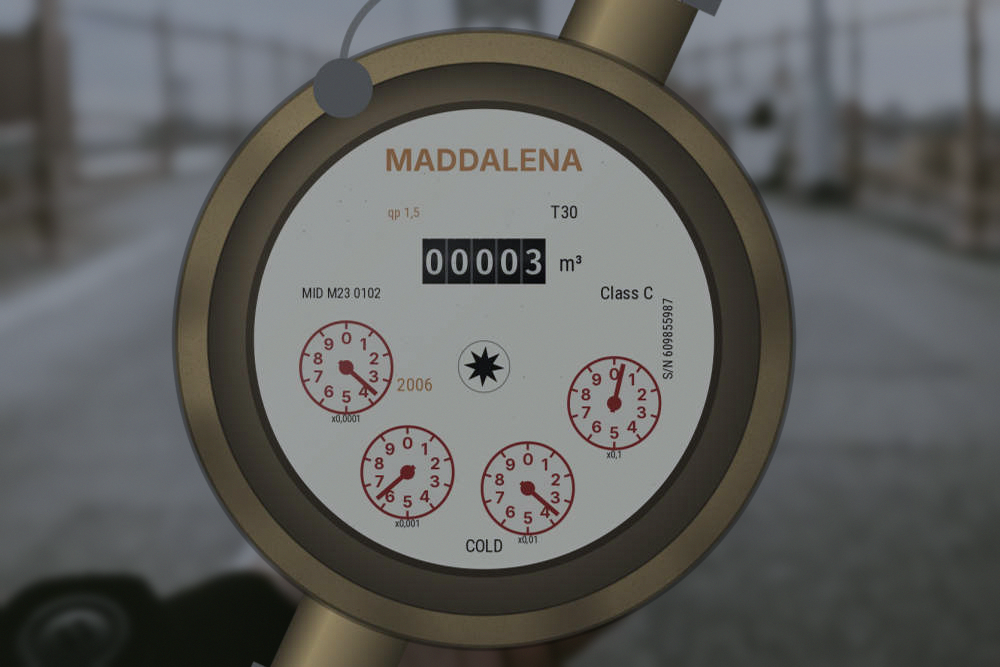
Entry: 3.0363 m³
